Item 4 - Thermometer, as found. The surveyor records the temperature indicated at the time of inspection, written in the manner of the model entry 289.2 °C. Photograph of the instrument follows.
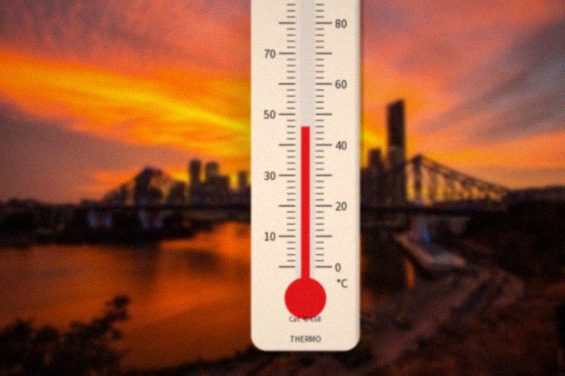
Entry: 46 °C
